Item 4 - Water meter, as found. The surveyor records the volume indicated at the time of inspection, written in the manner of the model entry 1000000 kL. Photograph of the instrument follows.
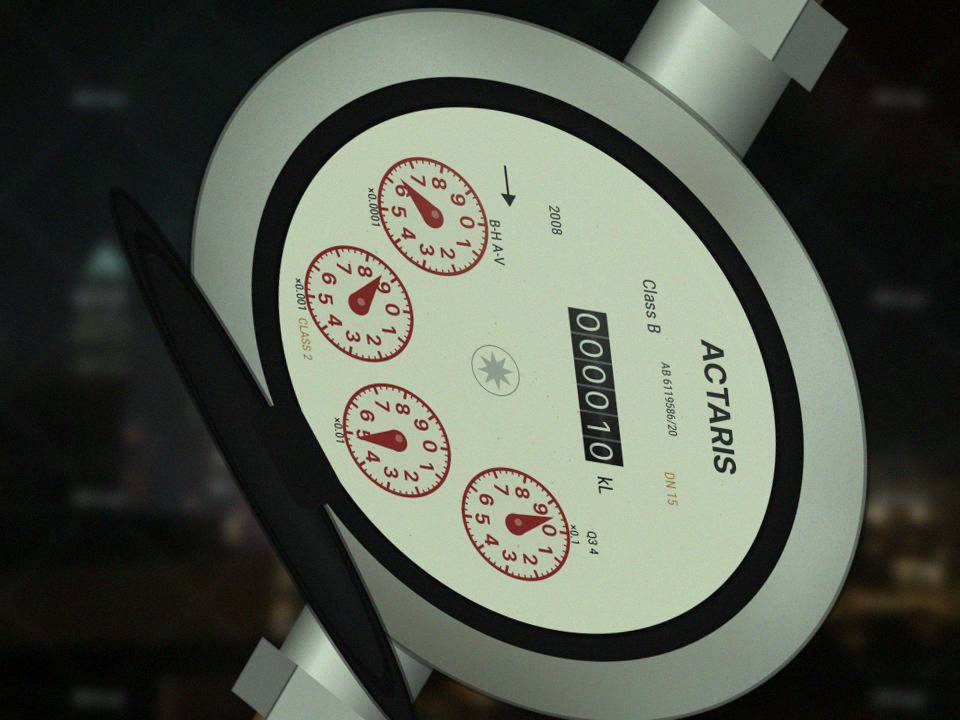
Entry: 9.9486 kL
